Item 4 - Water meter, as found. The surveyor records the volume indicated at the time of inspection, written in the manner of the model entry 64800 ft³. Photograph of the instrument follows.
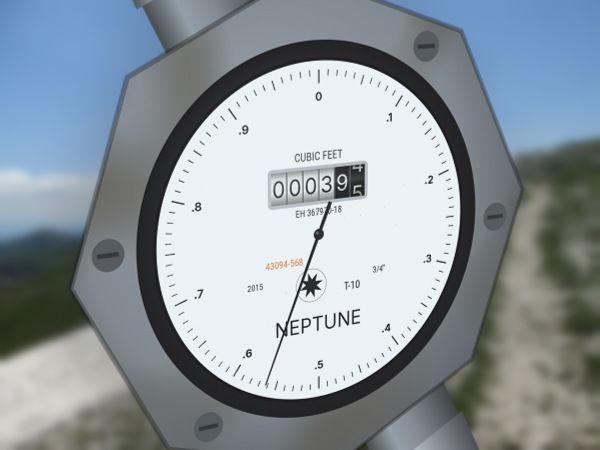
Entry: 394.56 ft³
